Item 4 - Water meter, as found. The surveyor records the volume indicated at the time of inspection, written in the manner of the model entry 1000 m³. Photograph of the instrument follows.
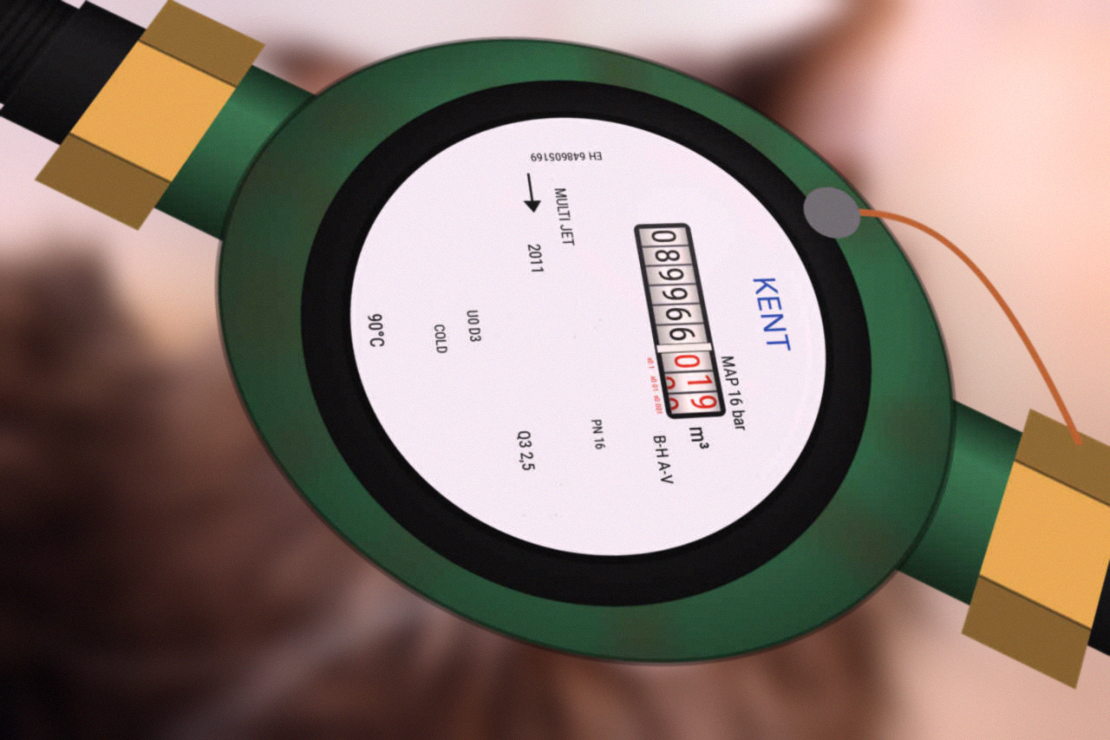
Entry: 89966.019 m³
